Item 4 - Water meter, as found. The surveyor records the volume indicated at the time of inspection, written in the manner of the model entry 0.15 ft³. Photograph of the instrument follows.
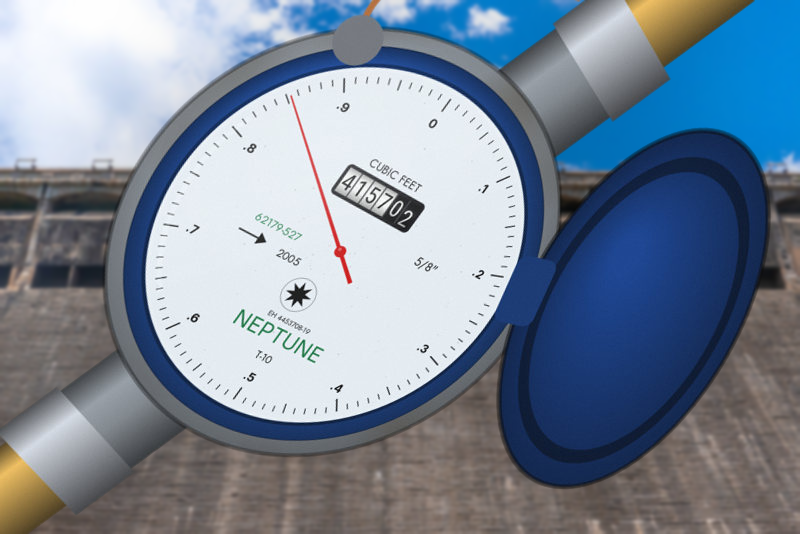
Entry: 415701.85 ft³
